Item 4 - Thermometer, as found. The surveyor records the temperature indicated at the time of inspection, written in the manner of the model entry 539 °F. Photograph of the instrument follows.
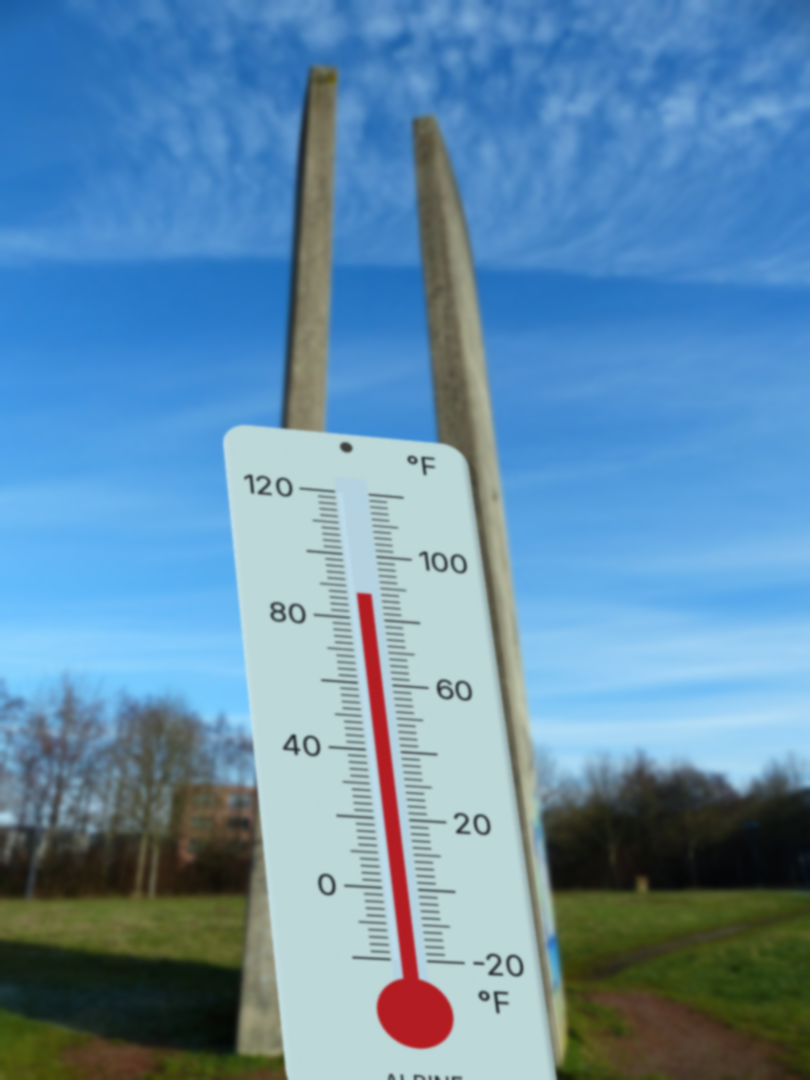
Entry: 88 °F
